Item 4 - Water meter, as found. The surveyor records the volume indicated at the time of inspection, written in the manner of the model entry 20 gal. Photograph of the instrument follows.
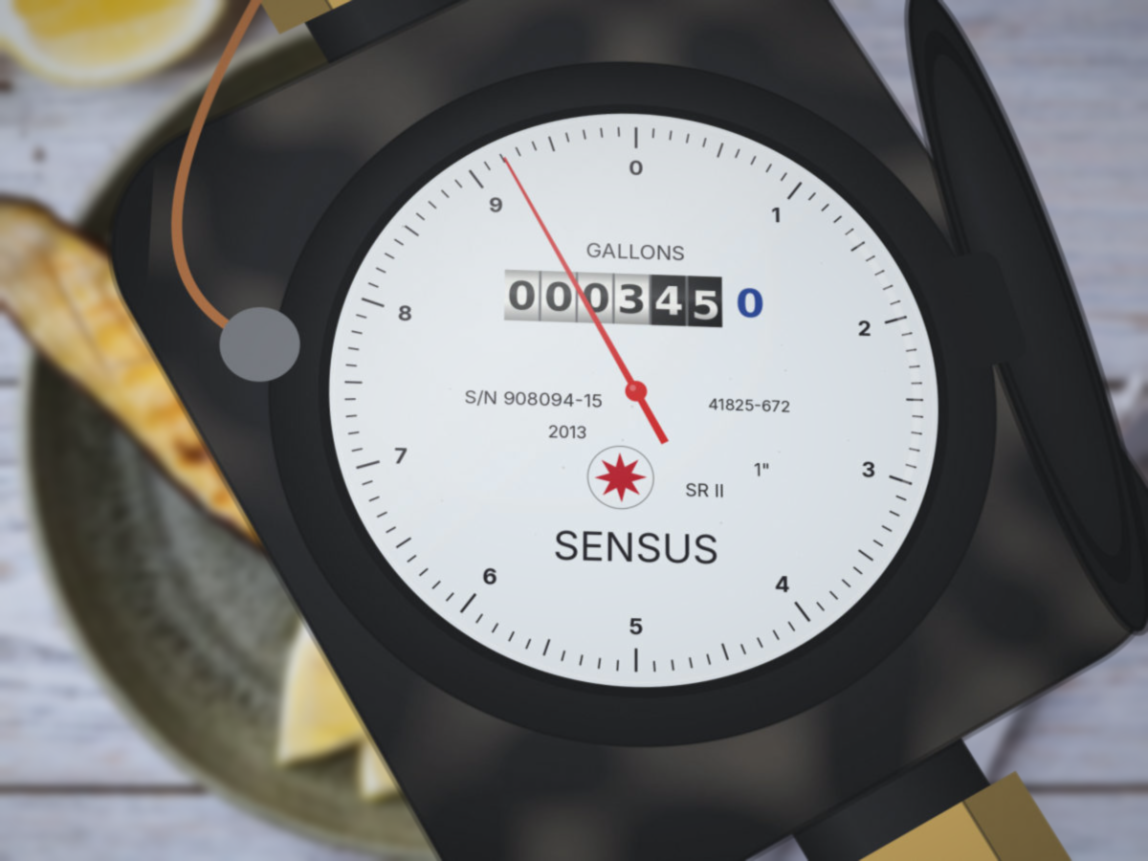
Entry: 3449.2 gal
